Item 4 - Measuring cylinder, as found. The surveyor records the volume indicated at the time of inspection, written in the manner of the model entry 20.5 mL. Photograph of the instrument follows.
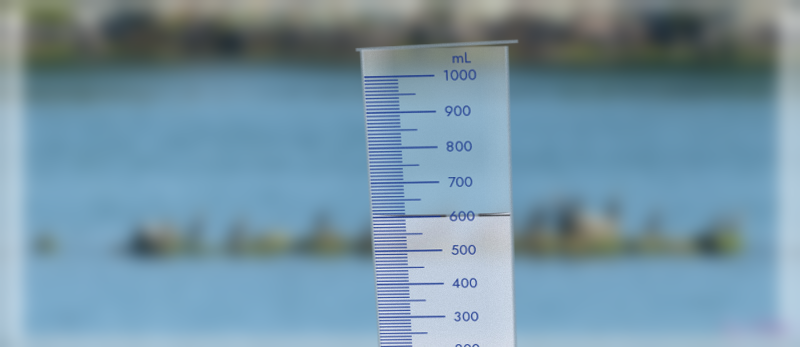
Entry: 600 mL
